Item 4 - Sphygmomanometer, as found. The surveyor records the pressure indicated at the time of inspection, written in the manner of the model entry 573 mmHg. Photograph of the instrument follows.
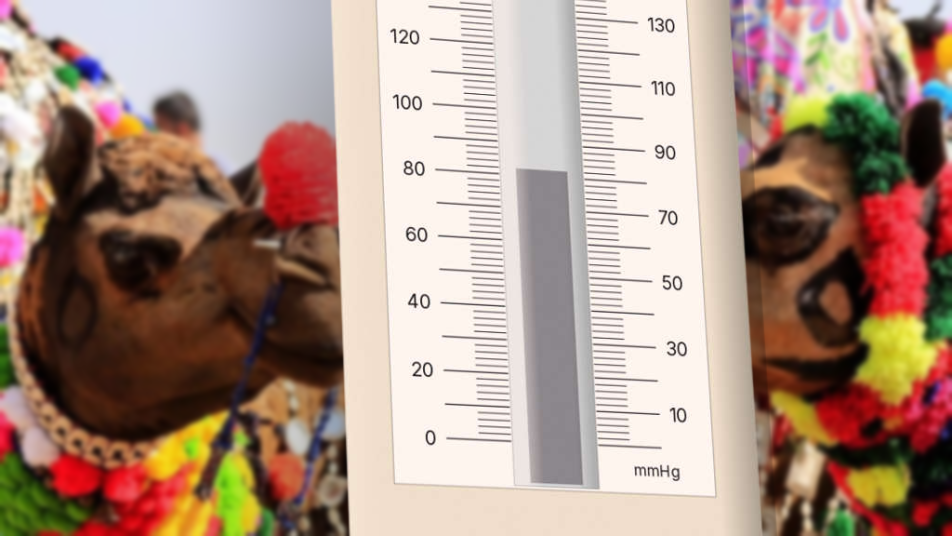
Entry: 82 mmHg
